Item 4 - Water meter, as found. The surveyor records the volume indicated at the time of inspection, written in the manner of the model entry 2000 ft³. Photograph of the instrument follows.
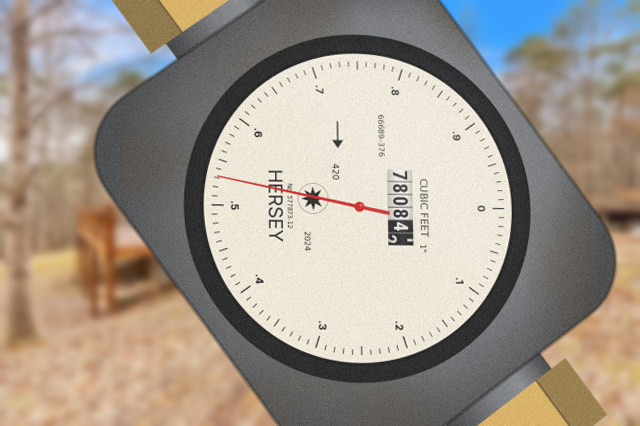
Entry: 780841.53 ft³
